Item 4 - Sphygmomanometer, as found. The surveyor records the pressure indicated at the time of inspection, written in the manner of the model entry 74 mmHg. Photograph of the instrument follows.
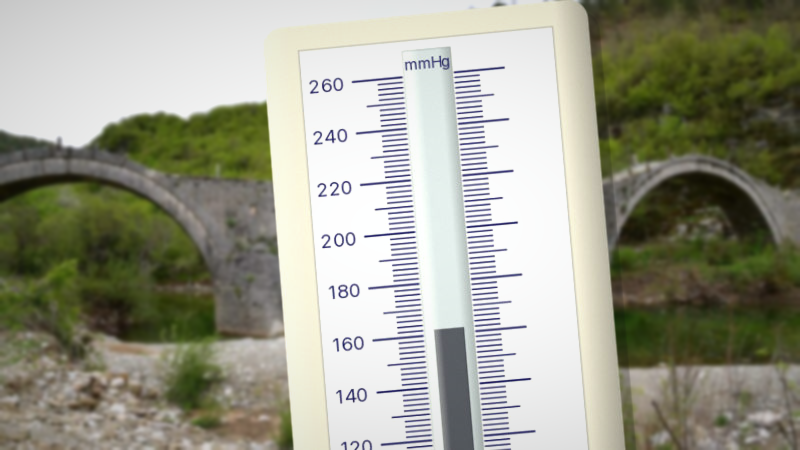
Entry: 162 mmHg
